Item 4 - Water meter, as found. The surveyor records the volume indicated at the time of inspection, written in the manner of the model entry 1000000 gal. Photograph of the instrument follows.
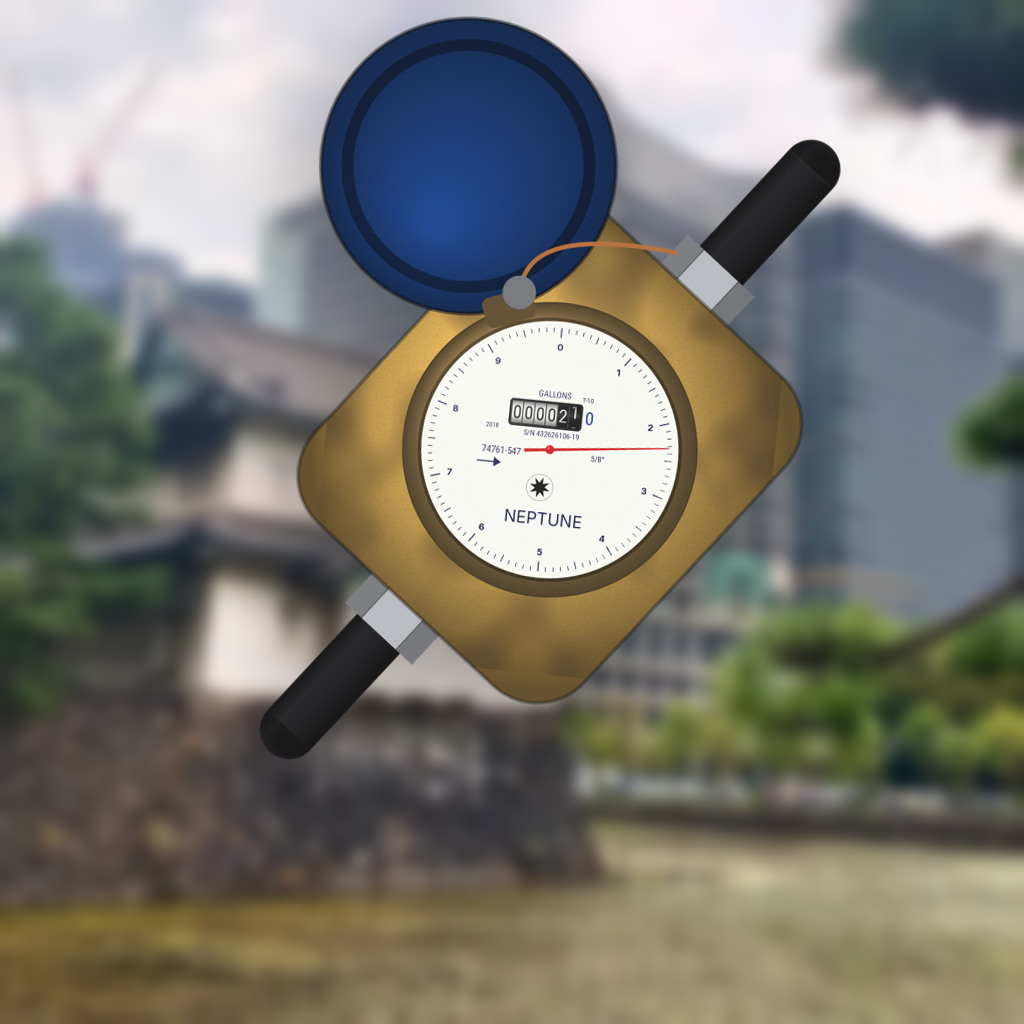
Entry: 212.3 gal
